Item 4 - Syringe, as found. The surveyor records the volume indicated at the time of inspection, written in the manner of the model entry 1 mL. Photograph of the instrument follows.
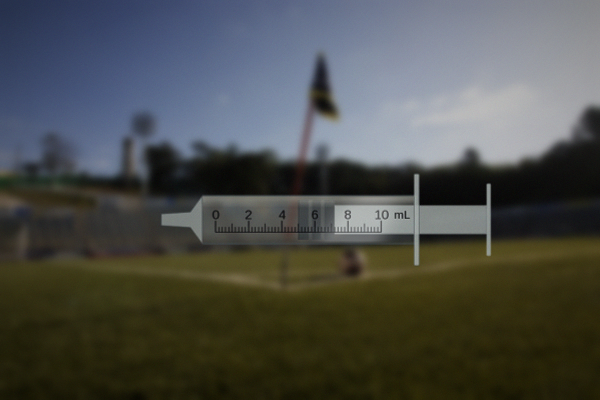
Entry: 5 mL
